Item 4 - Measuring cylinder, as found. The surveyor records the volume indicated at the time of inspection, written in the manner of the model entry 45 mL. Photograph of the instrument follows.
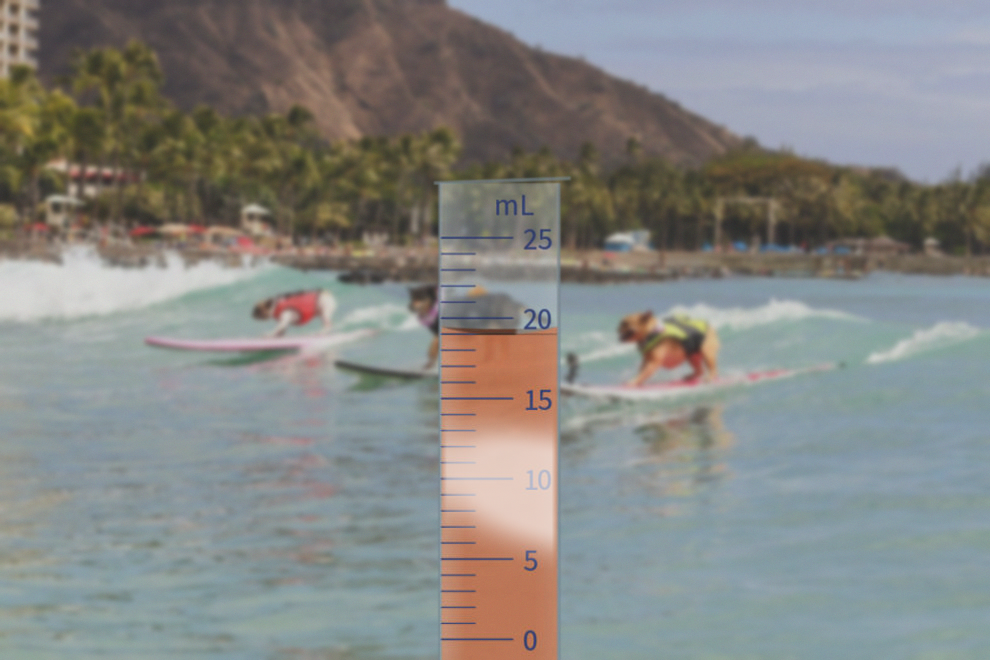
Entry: 19 mL
